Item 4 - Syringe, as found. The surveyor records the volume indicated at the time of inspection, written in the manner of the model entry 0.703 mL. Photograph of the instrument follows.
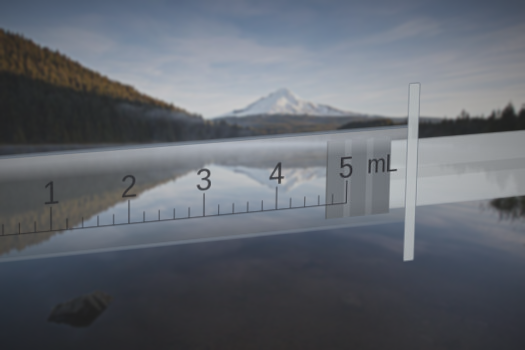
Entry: 4.7 mL
